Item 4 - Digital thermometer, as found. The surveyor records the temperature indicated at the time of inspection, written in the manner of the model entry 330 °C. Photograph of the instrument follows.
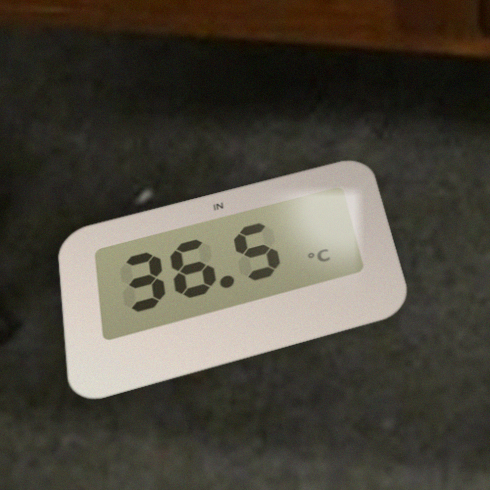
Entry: 36.5 °C
